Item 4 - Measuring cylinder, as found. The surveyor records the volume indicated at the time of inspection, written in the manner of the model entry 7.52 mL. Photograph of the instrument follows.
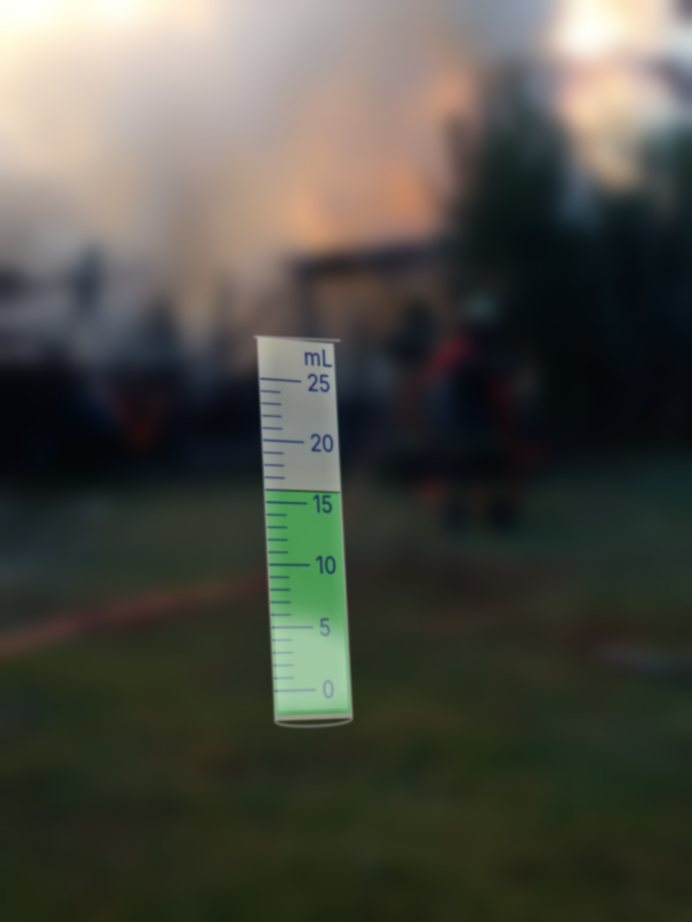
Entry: 16 mL
